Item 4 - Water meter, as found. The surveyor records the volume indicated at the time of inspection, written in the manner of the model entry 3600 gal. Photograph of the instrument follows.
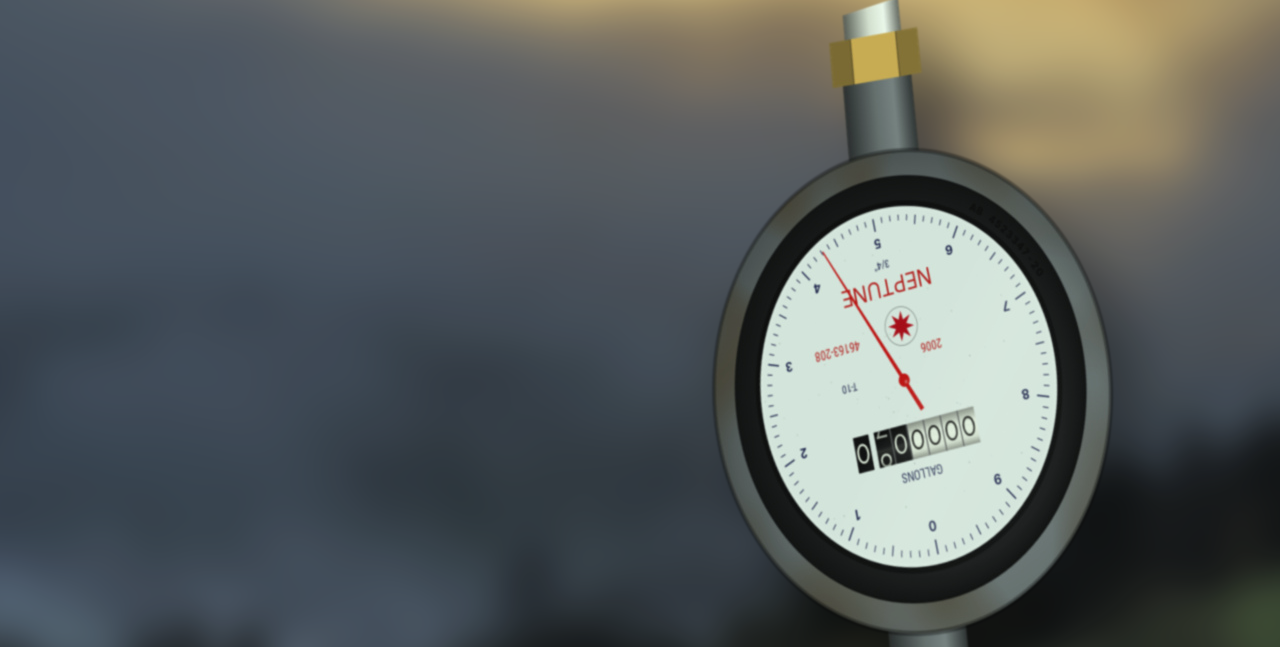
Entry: 64.3 gal
